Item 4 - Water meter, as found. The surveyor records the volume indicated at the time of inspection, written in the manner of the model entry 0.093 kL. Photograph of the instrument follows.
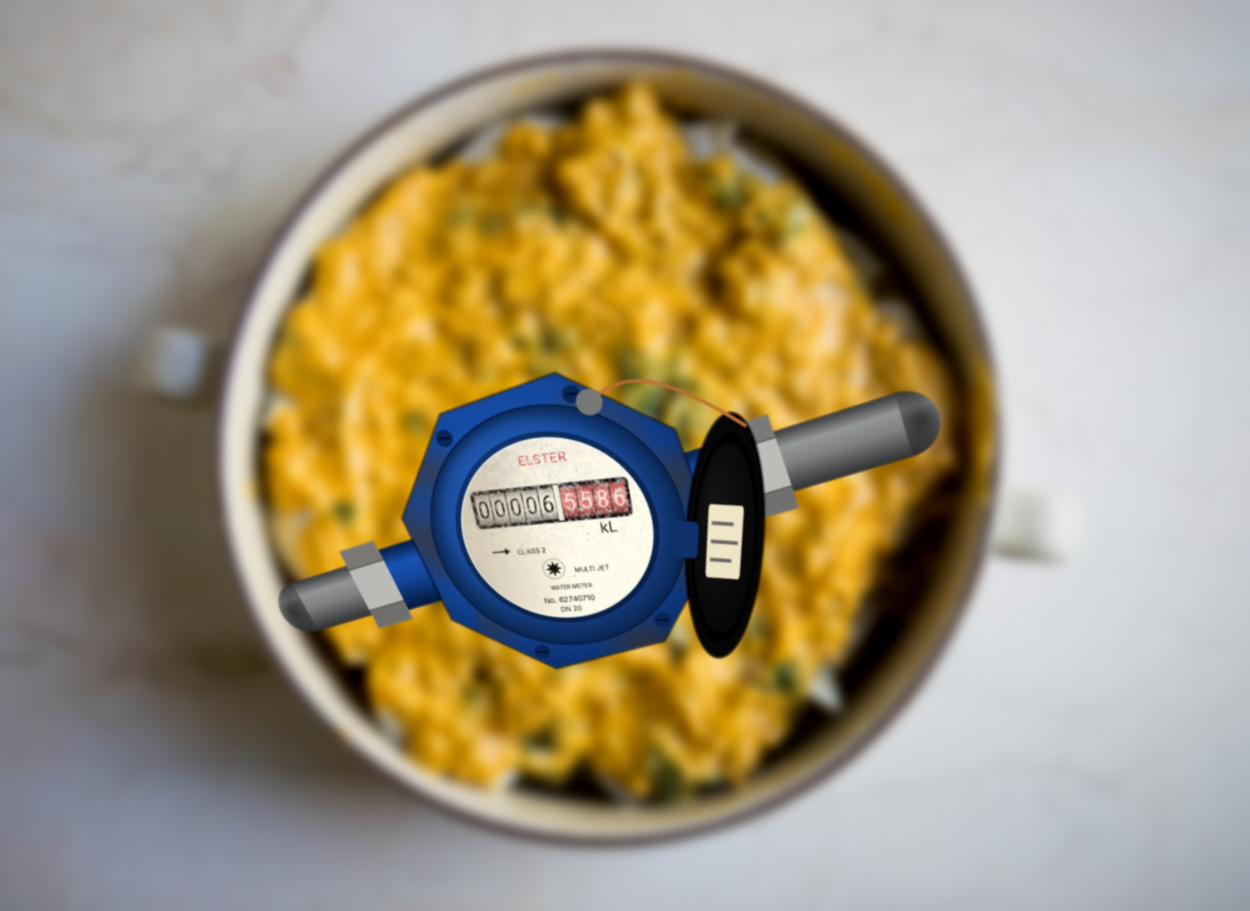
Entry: 6.5586 kL
